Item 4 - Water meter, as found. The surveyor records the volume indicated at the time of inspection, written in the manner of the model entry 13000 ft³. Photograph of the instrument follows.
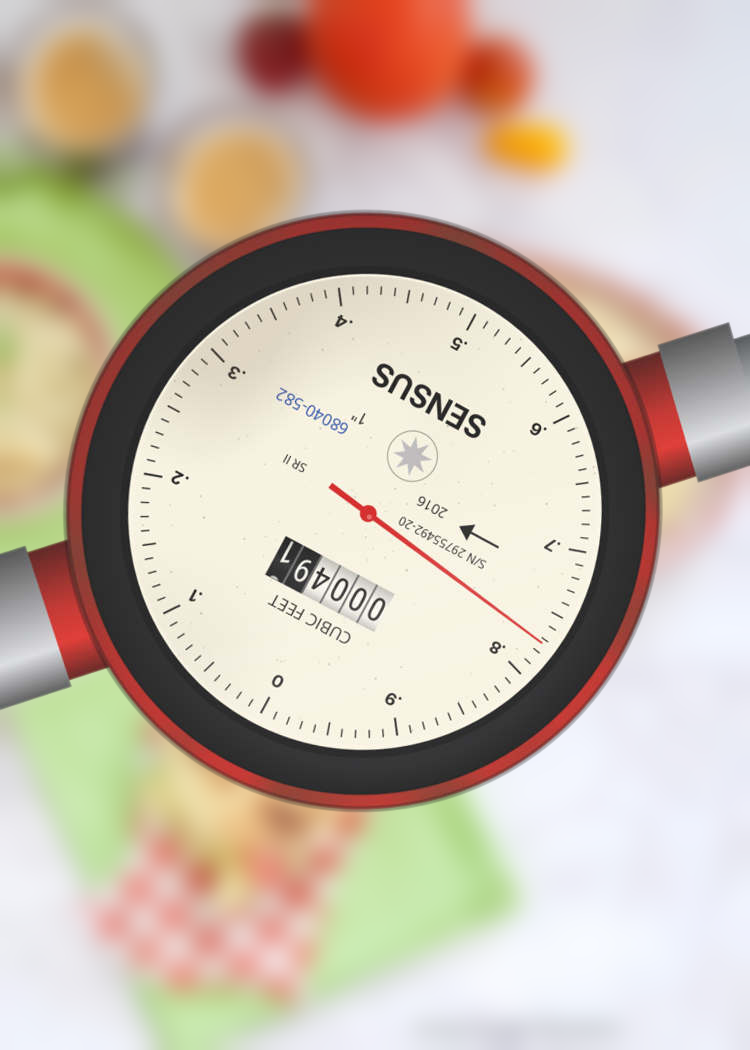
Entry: 490.77 ft³
